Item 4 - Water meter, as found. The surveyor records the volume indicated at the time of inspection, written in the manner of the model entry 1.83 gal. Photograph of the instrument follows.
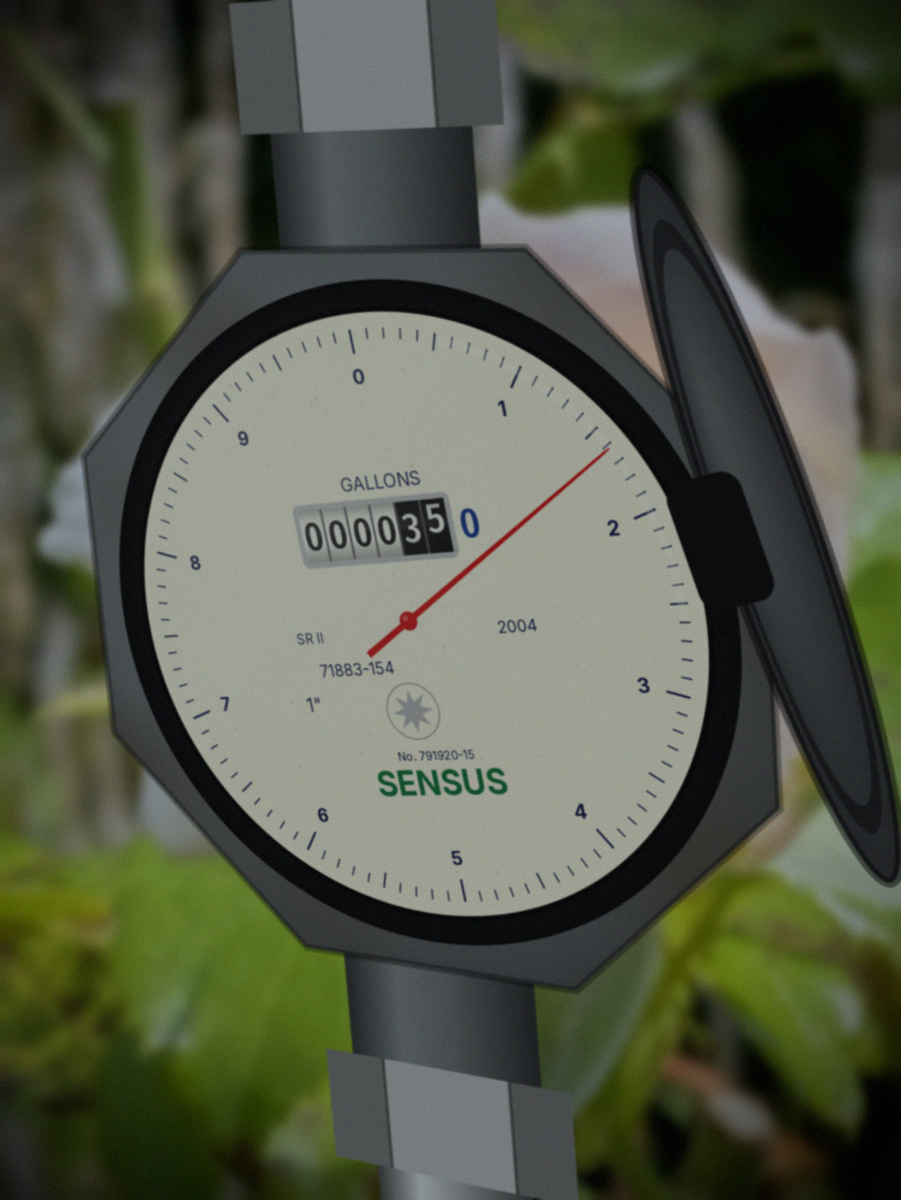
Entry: 351.6 gal
